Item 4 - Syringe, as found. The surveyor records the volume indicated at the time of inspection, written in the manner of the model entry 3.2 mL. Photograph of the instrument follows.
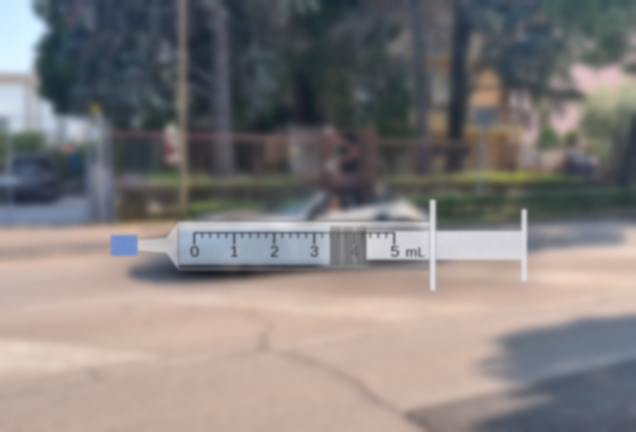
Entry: 3.4 mL
